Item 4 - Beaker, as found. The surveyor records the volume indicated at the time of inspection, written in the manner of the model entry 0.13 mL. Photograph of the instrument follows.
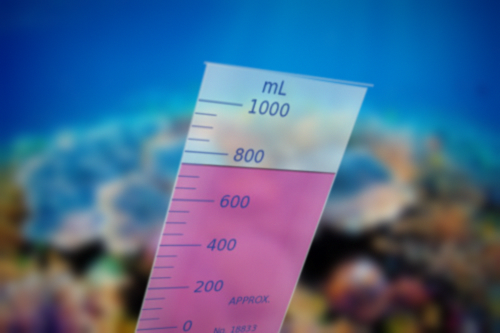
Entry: 750 mL
